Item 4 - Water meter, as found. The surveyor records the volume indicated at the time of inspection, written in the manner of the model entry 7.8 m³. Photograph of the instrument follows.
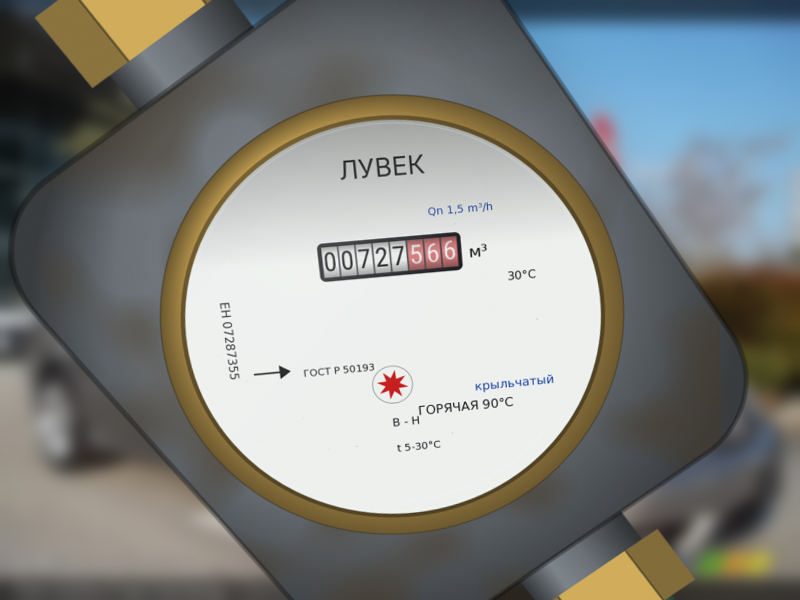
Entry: 727.566 m³
